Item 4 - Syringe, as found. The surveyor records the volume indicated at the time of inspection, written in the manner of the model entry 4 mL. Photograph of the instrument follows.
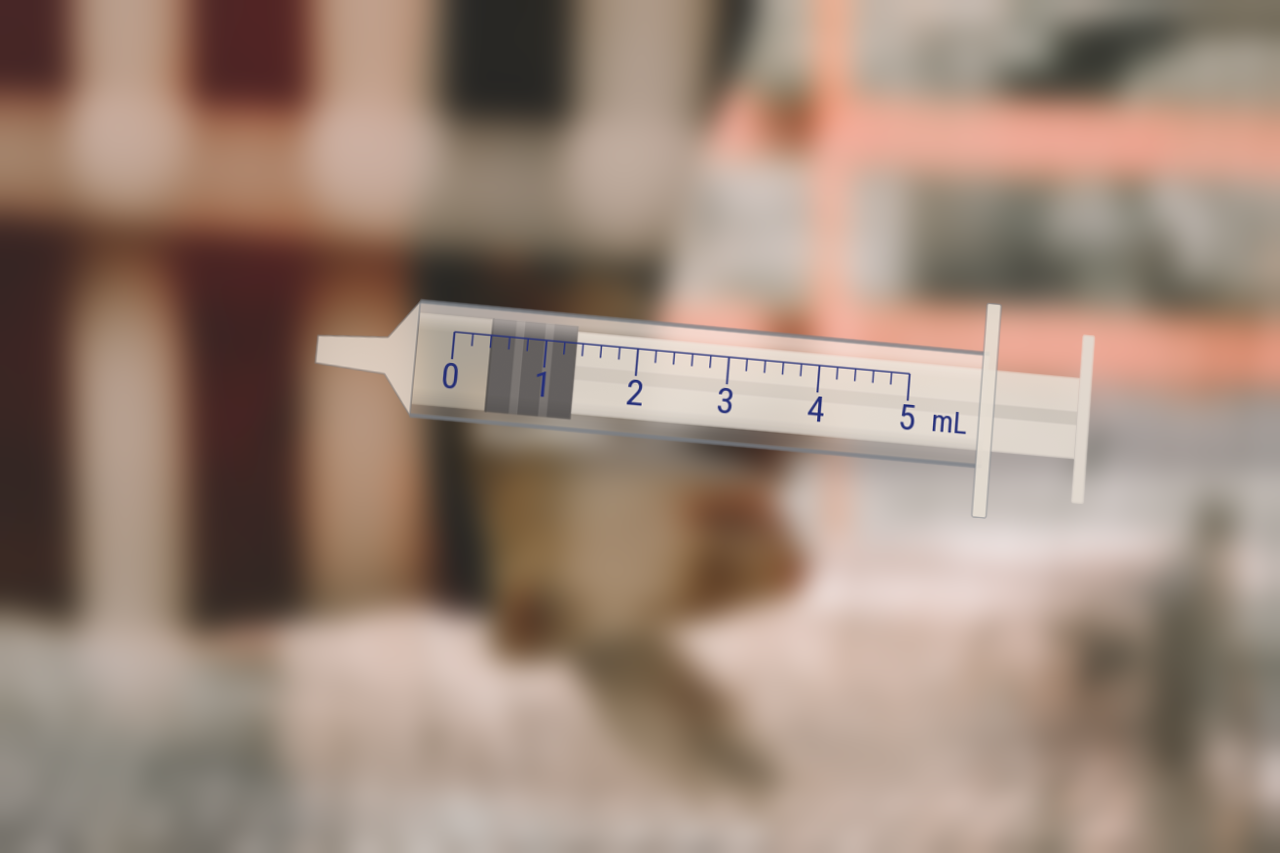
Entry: 0.4 mL
